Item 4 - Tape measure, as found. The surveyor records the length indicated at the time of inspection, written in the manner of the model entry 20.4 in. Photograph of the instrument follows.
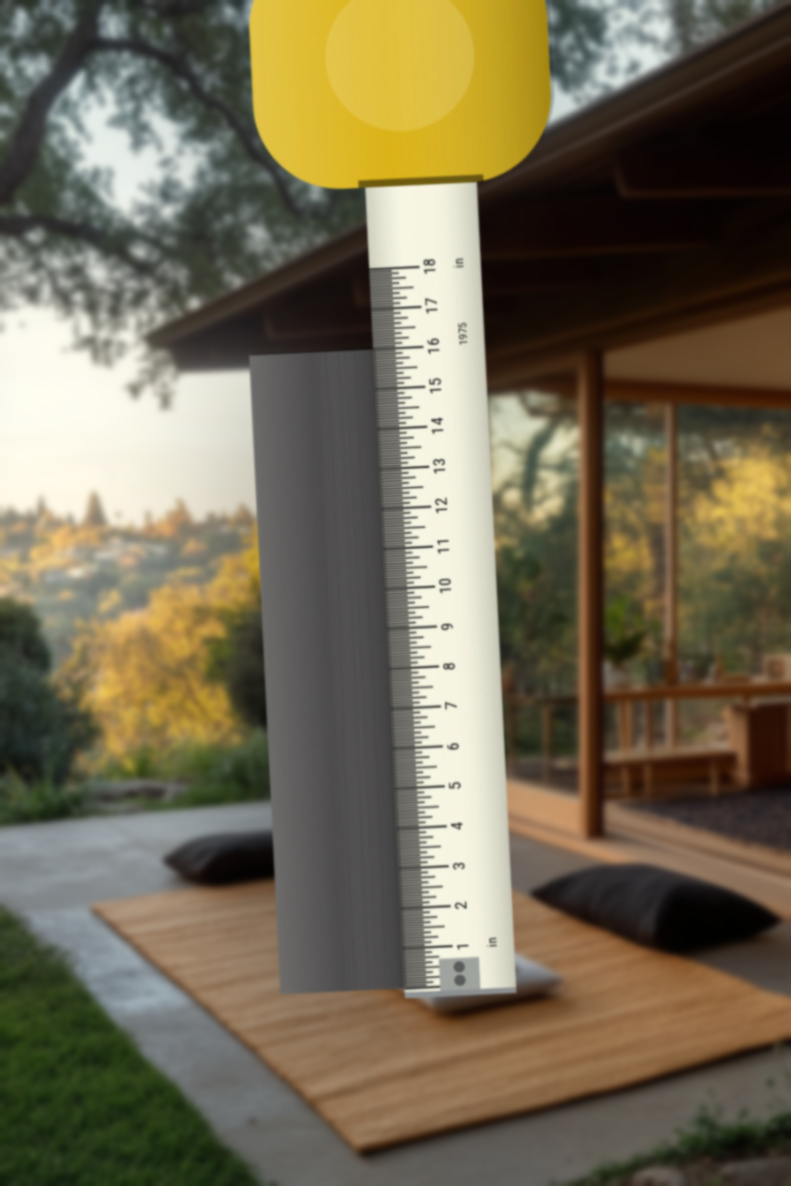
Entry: 16 in
